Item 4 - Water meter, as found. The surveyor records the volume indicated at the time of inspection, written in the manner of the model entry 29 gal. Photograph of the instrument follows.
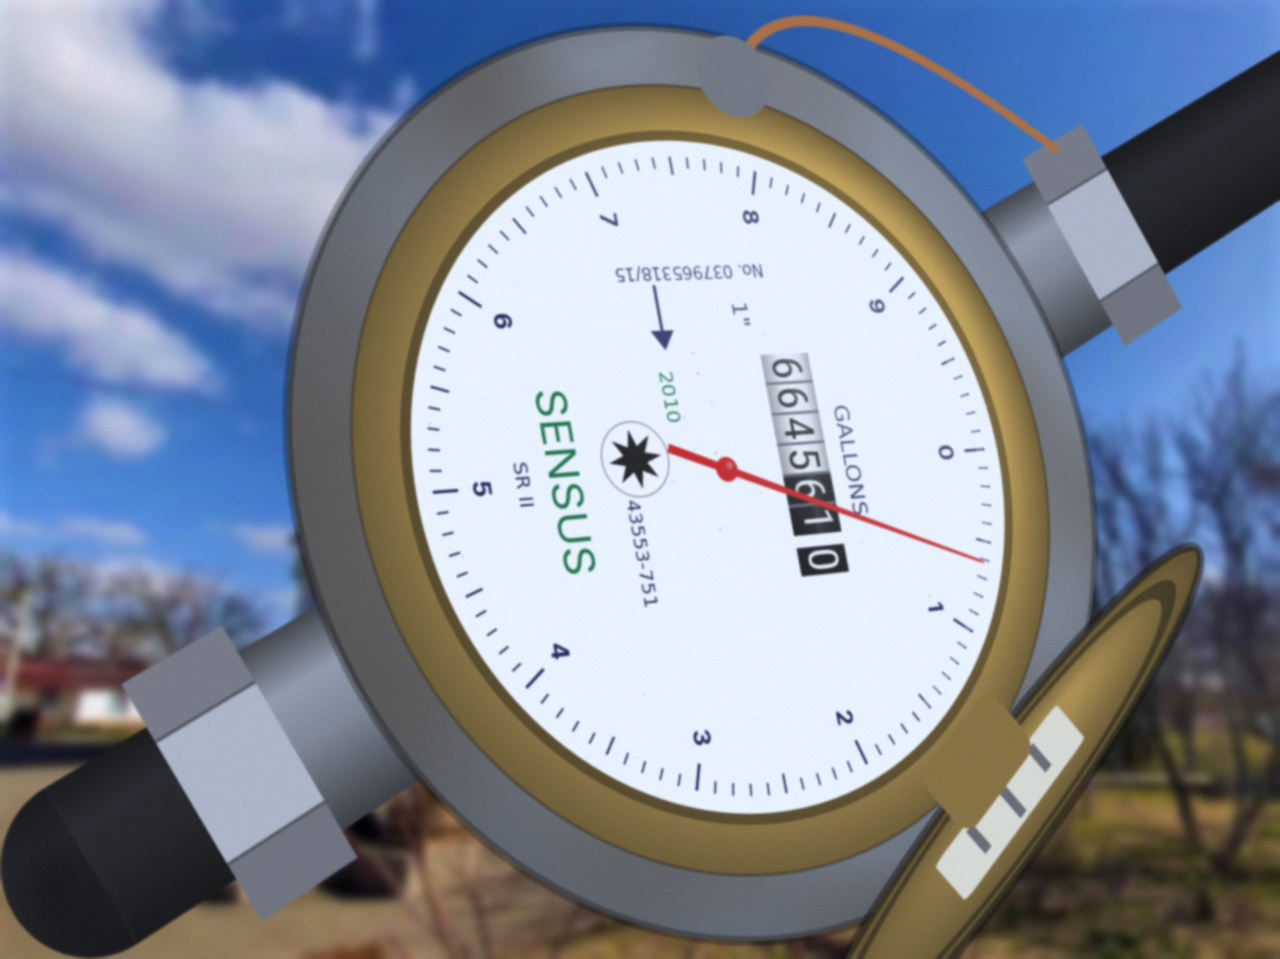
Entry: 6645610.6 gal
